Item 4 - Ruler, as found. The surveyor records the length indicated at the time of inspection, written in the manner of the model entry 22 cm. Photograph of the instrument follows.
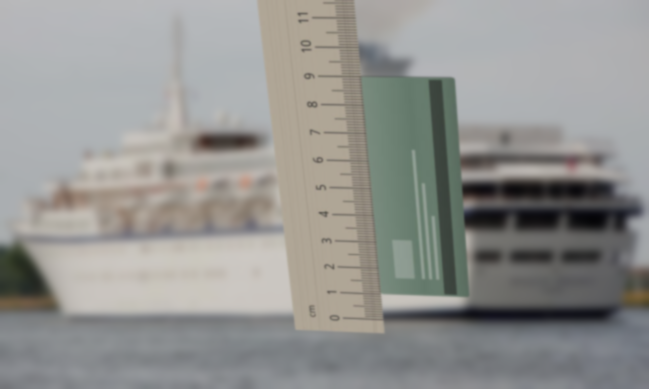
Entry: 8 cm
